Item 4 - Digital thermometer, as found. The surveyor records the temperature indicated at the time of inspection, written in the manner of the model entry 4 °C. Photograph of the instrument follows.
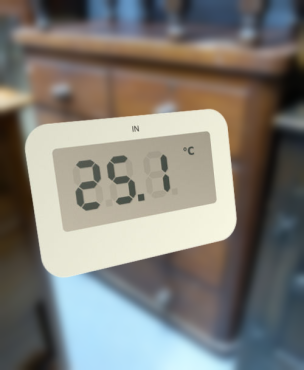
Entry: 25.1 °C
